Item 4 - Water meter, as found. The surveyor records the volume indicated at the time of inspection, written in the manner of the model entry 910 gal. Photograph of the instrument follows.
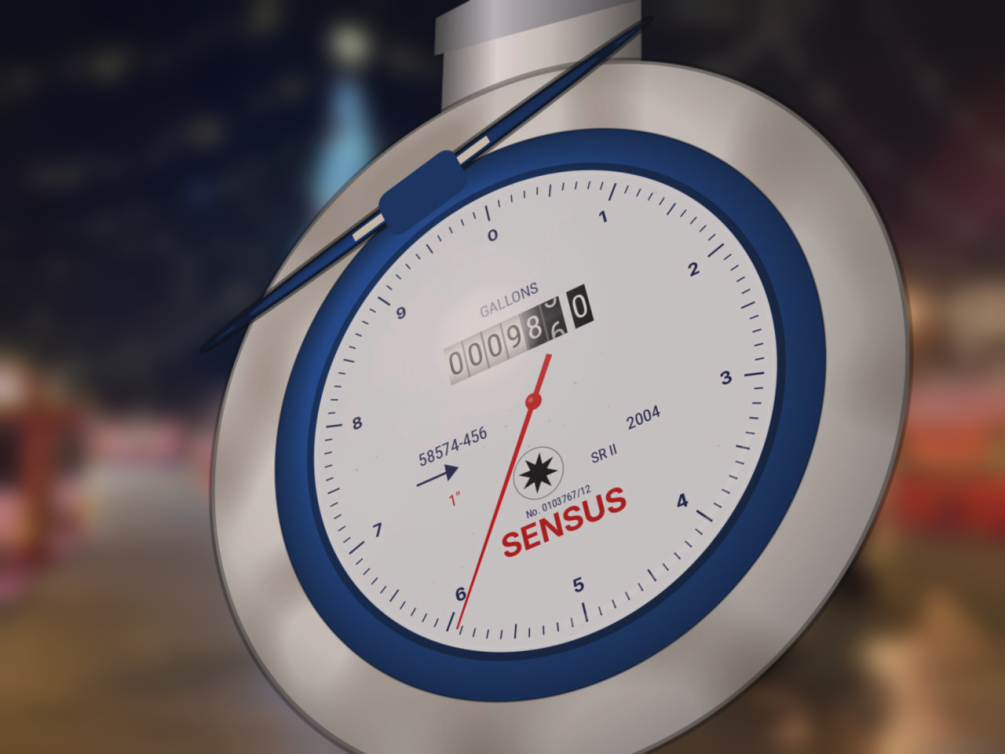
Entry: 9855.9 gal
